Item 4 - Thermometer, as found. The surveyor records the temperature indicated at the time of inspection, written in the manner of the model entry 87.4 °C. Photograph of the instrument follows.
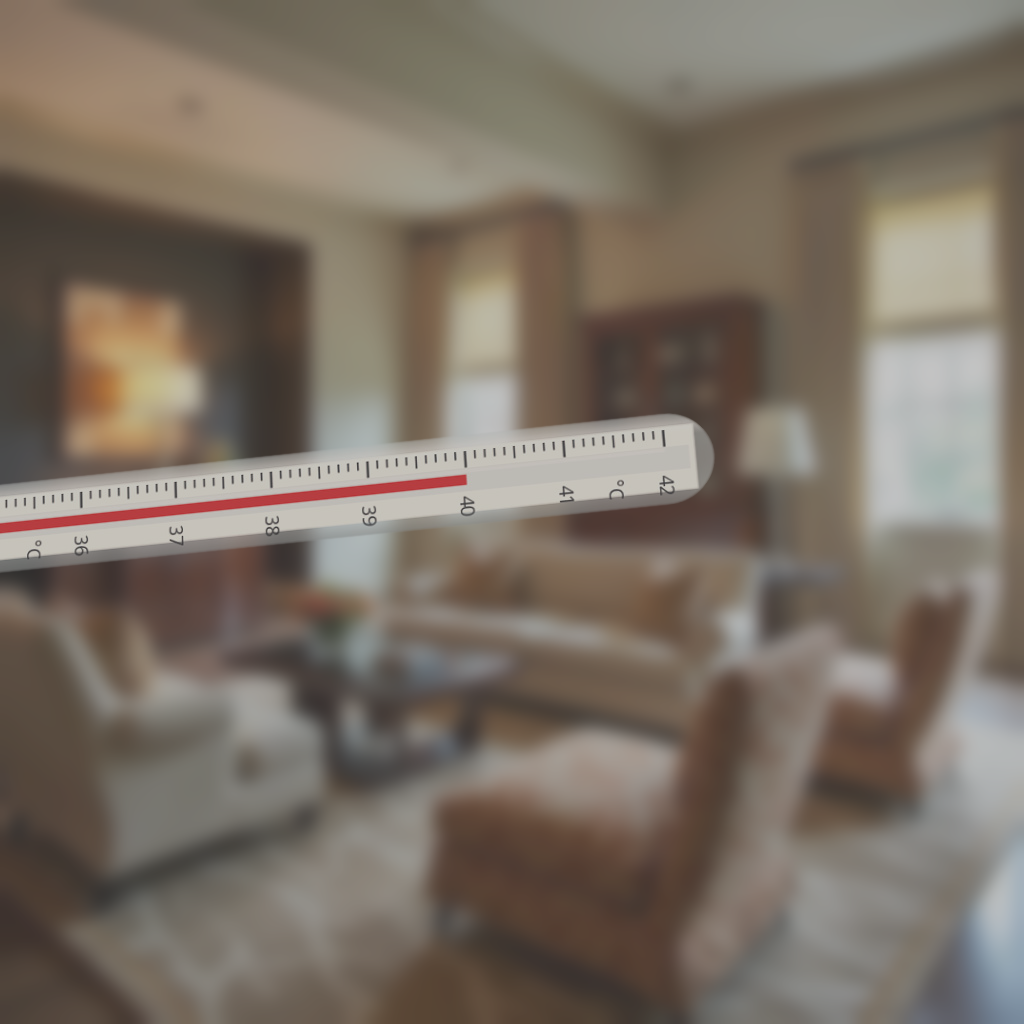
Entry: 40 °C
